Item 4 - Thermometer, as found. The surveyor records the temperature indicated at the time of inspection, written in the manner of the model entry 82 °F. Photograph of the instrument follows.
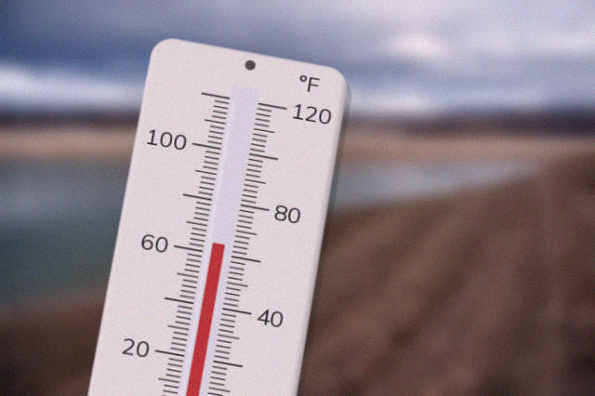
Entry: 64 °F
